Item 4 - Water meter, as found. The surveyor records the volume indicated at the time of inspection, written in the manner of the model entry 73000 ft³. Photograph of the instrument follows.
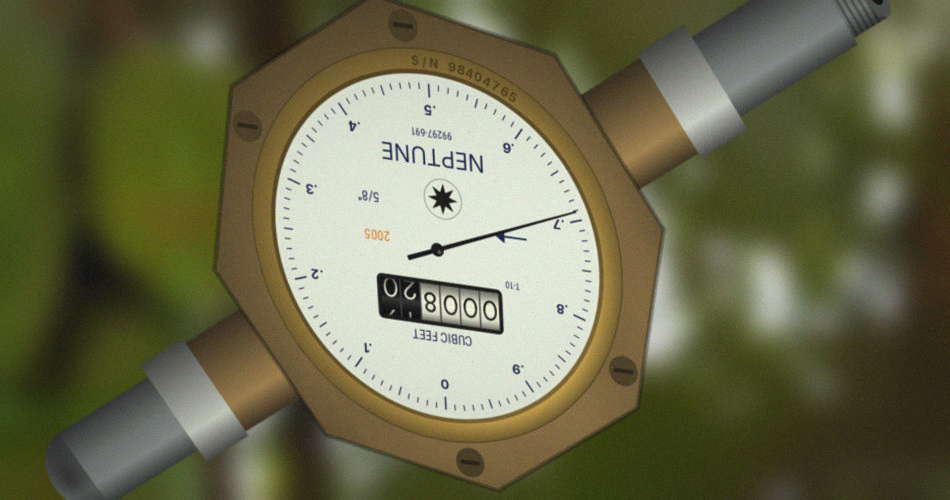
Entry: 819.69 ft³
